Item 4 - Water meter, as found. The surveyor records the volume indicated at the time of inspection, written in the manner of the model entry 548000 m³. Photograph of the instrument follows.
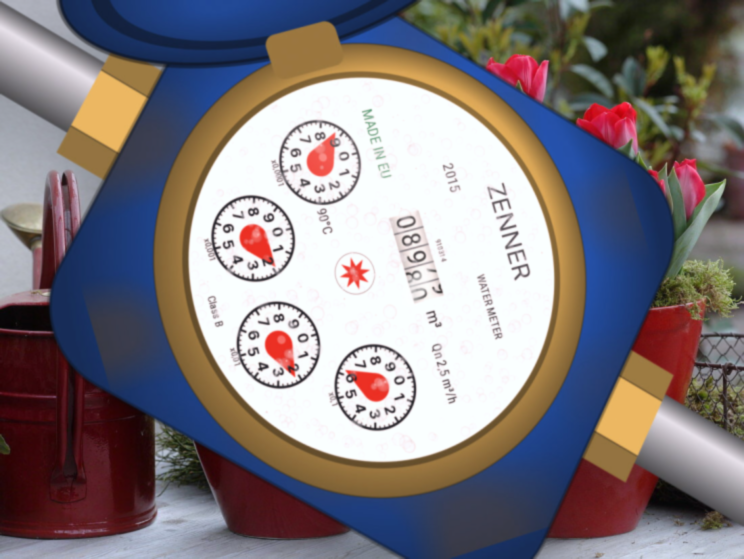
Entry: 8979.6218 m³
